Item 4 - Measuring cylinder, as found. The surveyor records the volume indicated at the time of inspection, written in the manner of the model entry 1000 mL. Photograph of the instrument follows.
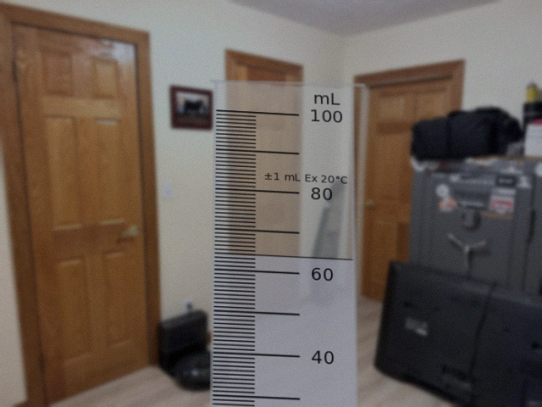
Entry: 64 mL
